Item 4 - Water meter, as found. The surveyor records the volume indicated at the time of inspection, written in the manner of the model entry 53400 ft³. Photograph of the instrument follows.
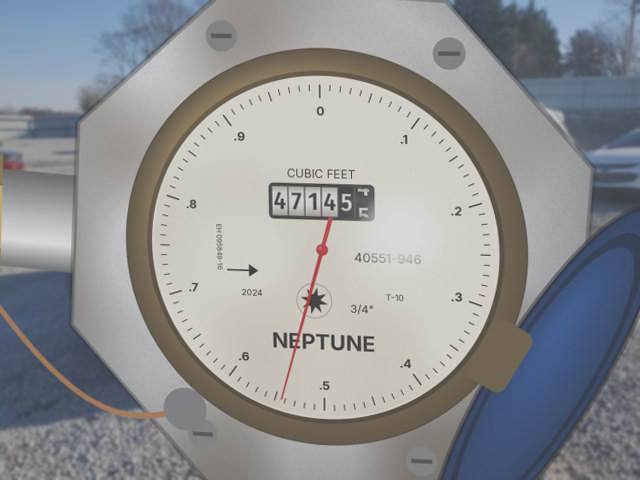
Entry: 471454.54 ft³
